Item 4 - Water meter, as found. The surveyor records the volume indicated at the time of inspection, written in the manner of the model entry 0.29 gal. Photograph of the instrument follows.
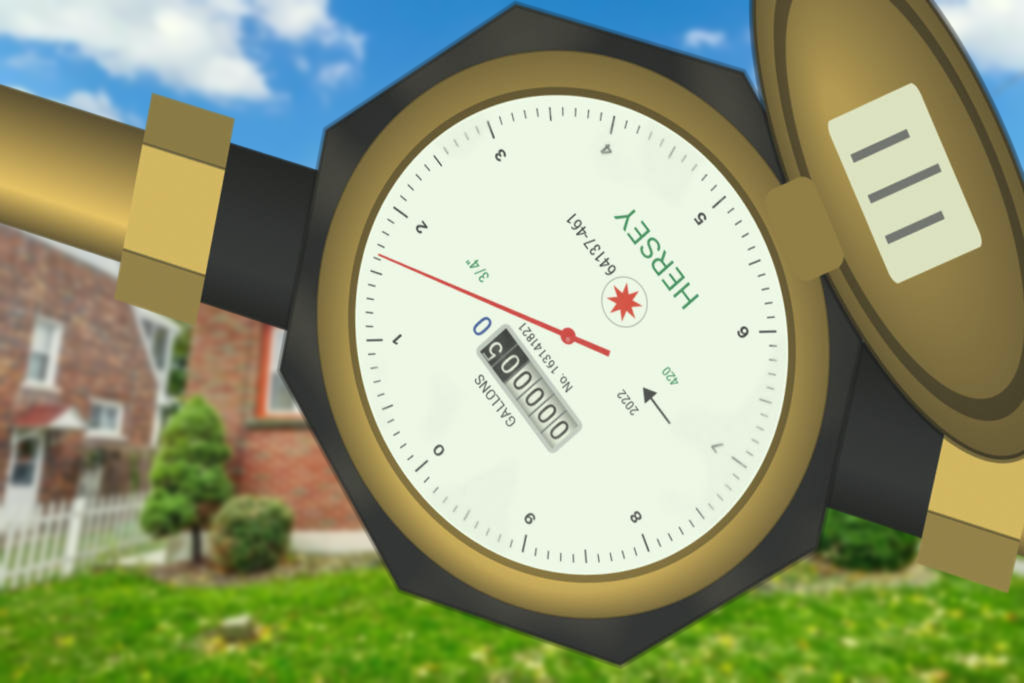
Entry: 51.6 gal
